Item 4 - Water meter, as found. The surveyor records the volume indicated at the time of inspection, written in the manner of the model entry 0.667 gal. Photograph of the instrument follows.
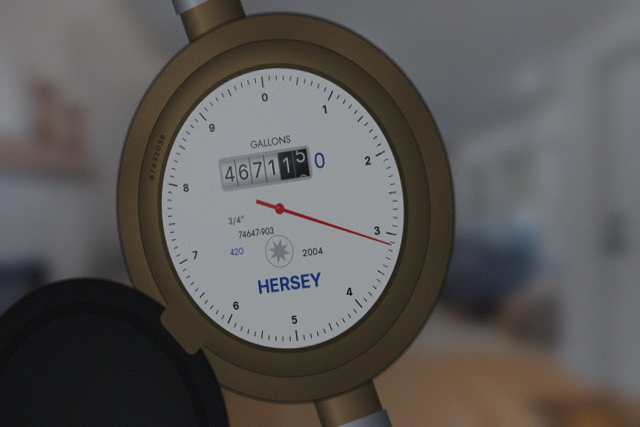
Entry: 4671153.1 gal
